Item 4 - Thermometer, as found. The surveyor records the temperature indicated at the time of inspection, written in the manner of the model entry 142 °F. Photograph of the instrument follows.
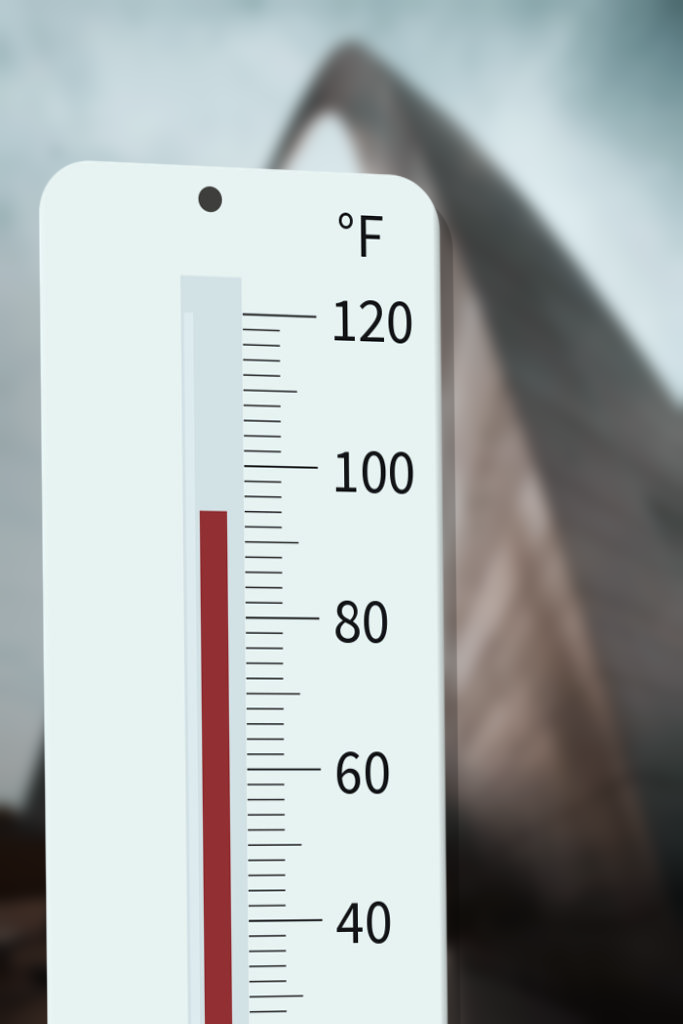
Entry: 94 °F
